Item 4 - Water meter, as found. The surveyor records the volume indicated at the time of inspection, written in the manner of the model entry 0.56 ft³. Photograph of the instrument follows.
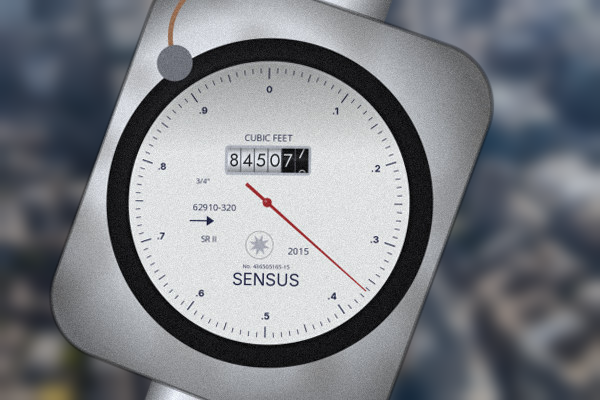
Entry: 845077.36 ft³
